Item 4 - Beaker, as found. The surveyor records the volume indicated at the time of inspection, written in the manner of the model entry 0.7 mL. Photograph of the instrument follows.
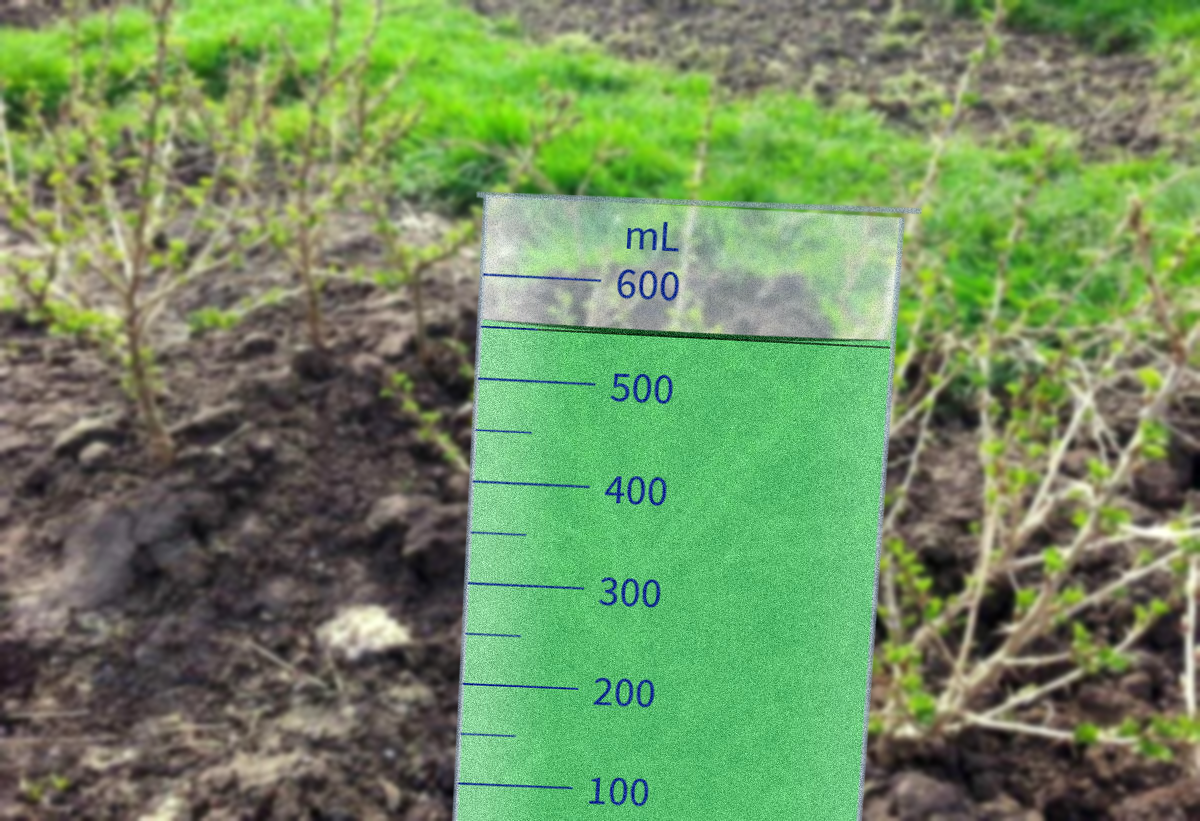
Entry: 550 mL
